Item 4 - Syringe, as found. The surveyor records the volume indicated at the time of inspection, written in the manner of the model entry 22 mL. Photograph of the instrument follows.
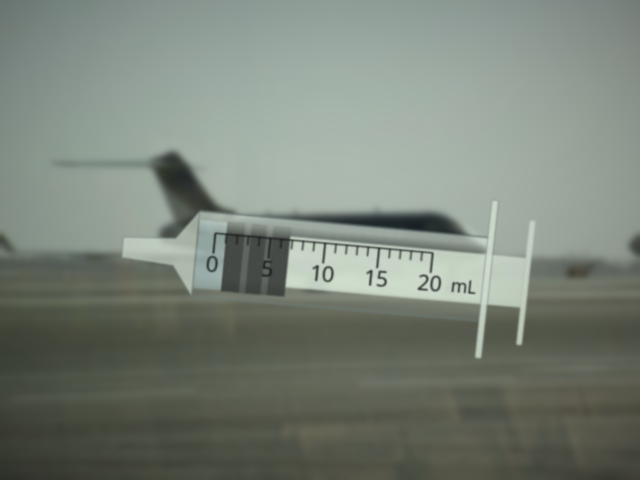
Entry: 1 mL
